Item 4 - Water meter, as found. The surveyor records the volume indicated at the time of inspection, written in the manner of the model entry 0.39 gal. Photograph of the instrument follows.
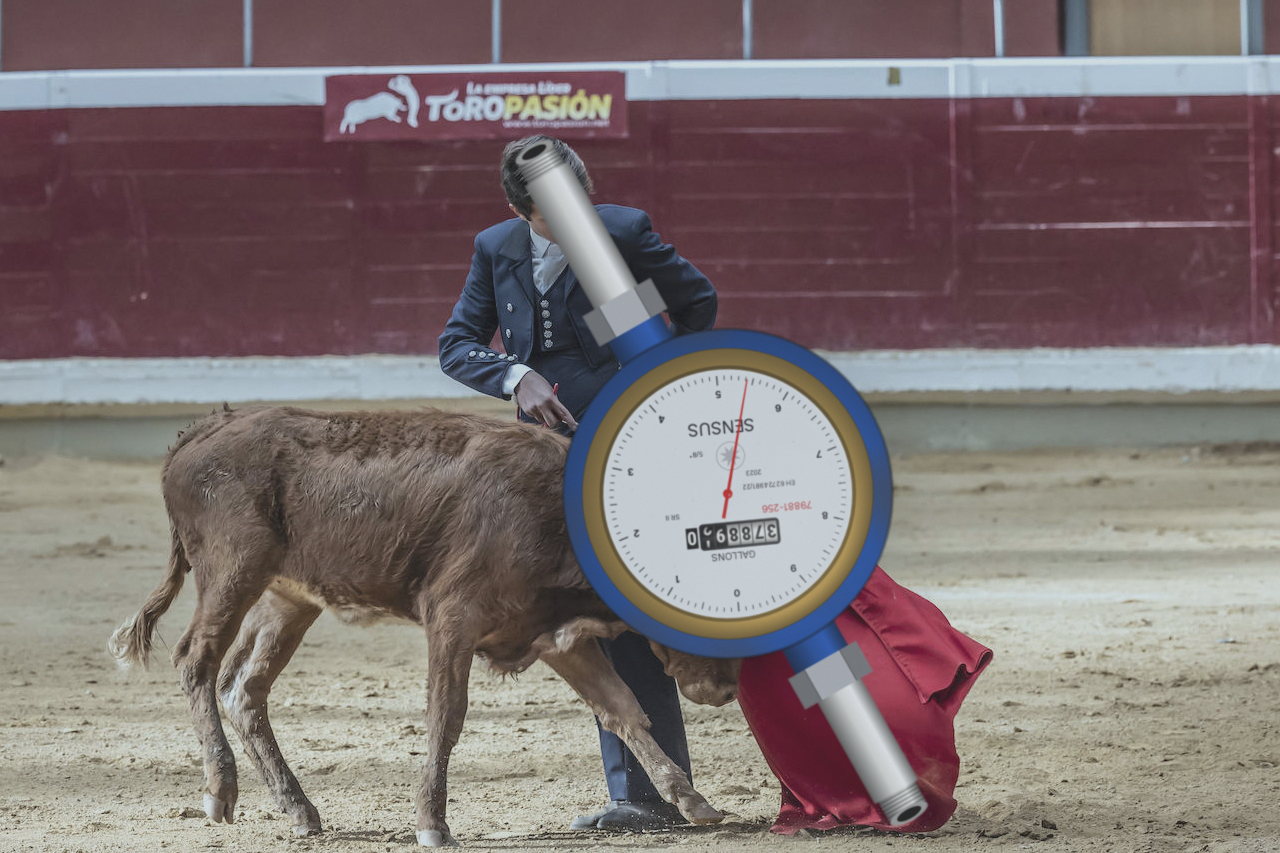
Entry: 3788915.4 gal
